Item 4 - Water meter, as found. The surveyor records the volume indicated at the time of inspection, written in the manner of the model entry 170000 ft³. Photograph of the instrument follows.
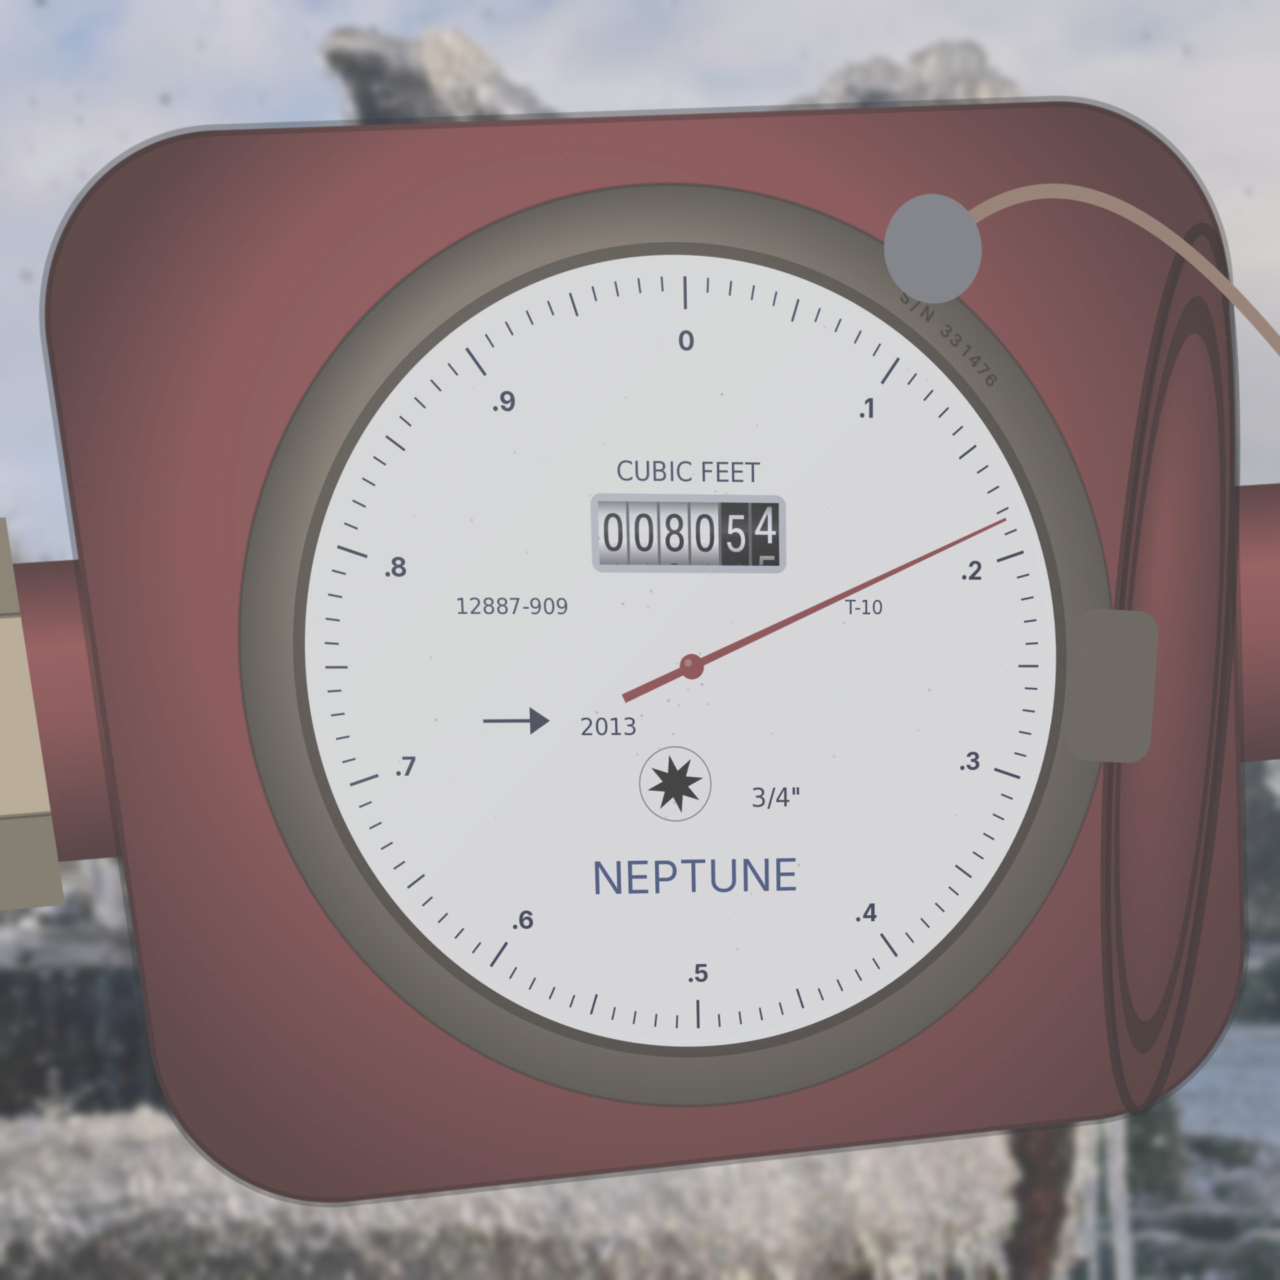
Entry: 8054.18 ft³
